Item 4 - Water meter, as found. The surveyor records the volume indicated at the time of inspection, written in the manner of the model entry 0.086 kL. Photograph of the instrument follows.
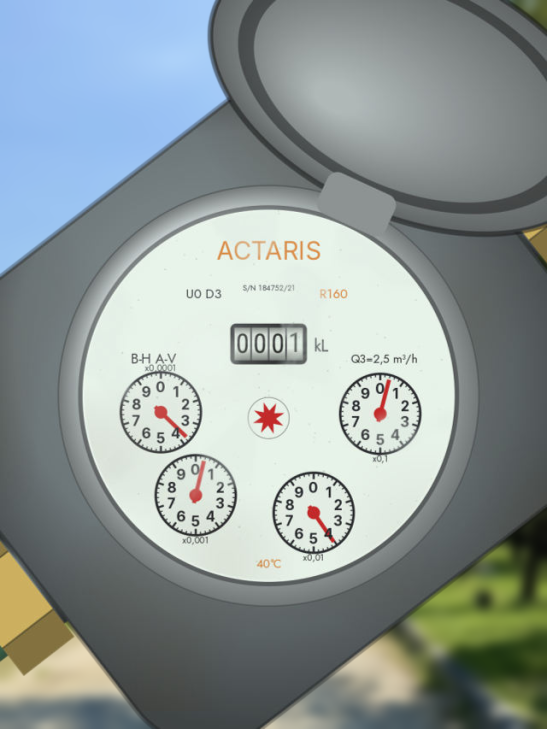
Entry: 1.0403 kL
